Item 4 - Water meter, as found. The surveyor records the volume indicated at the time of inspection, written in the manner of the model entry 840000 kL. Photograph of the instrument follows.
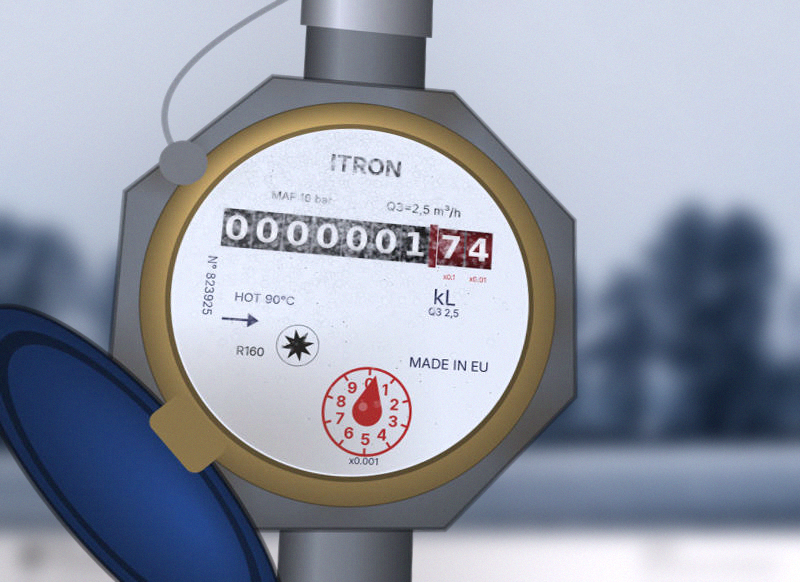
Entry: 1.740 kL
